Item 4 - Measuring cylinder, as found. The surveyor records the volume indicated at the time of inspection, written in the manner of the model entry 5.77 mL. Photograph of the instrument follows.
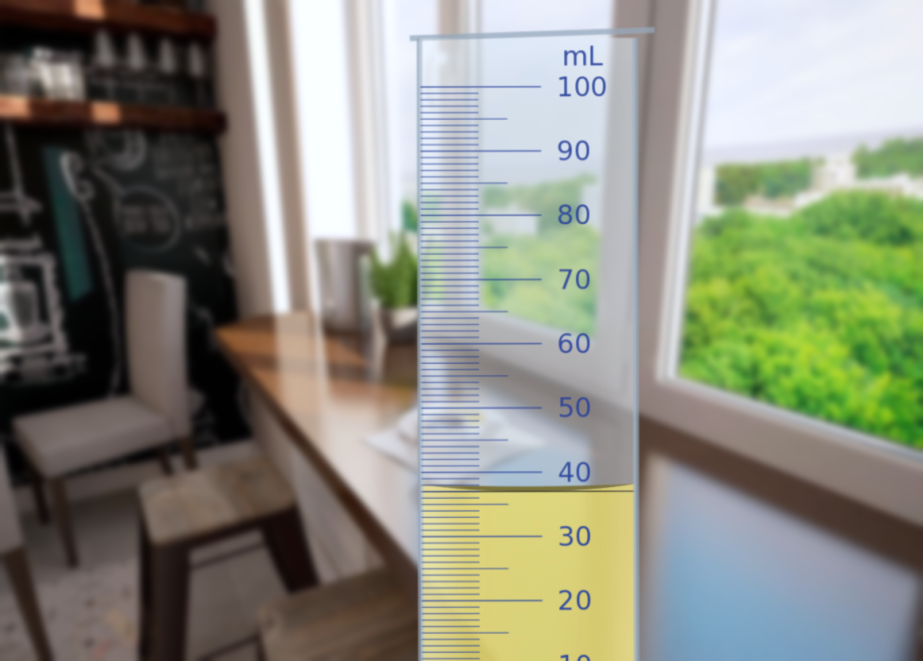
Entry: 37 mL
